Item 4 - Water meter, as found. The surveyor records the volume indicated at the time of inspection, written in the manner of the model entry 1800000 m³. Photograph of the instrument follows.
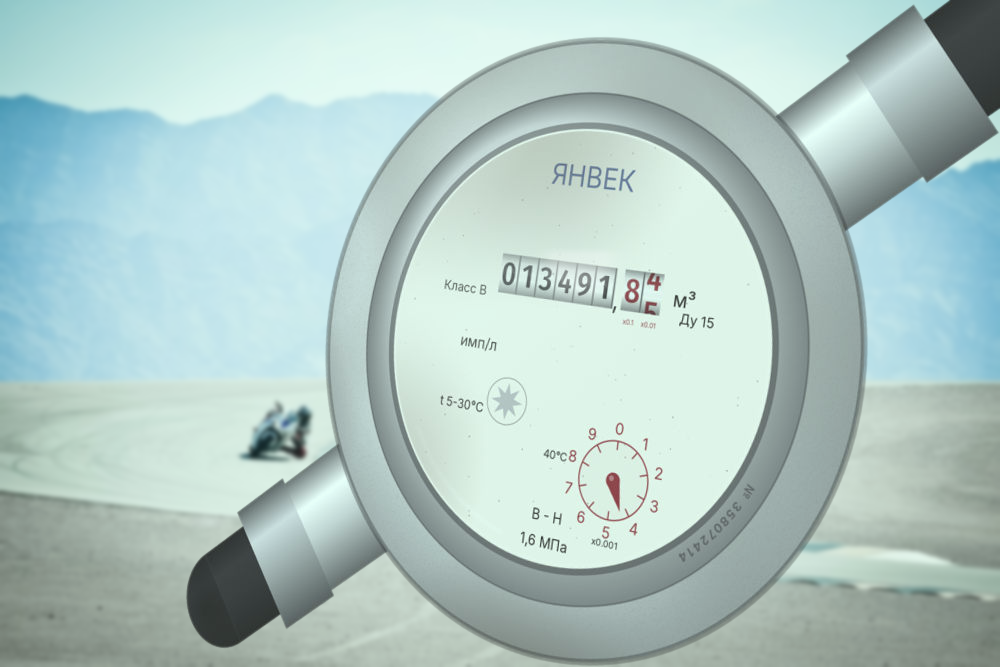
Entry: 13491.844 m³
